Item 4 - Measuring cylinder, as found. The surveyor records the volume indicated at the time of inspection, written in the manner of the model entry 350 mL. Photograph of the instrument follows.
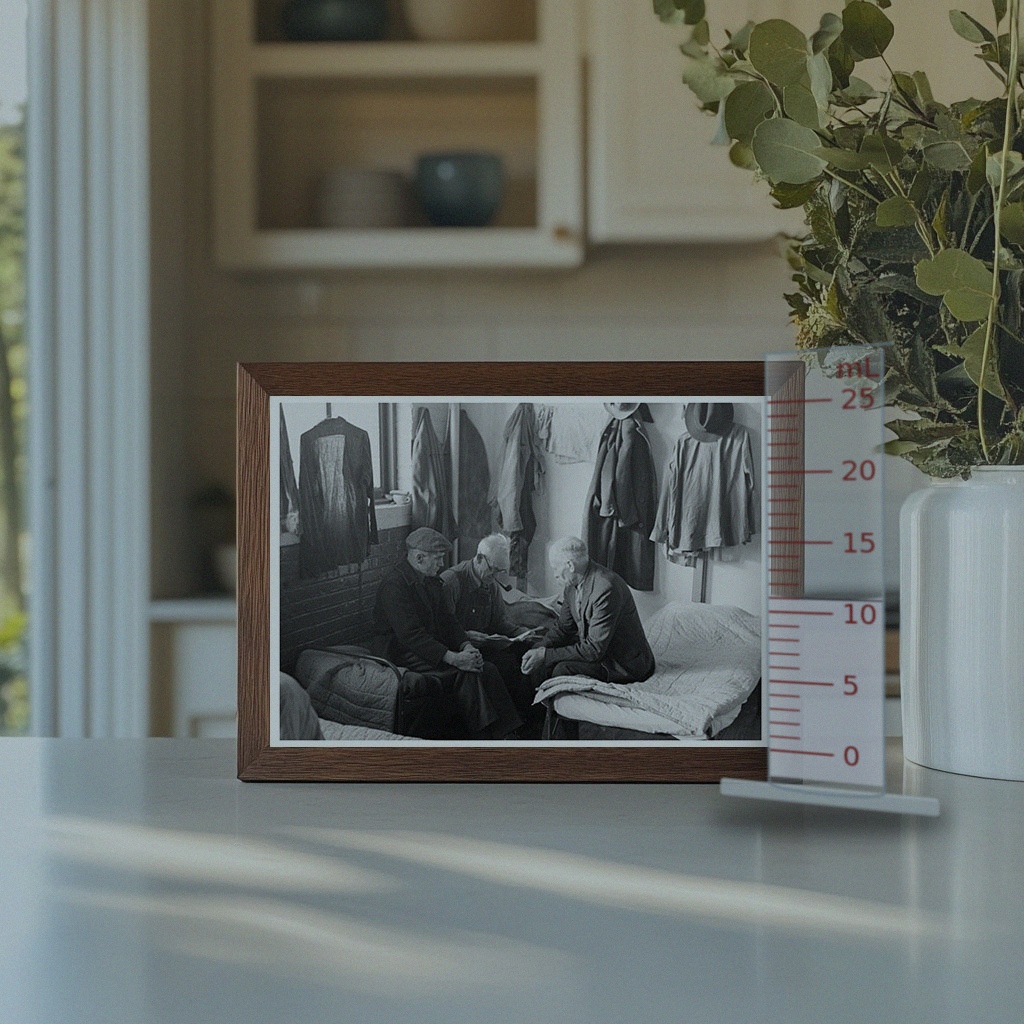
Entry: 11 mL
